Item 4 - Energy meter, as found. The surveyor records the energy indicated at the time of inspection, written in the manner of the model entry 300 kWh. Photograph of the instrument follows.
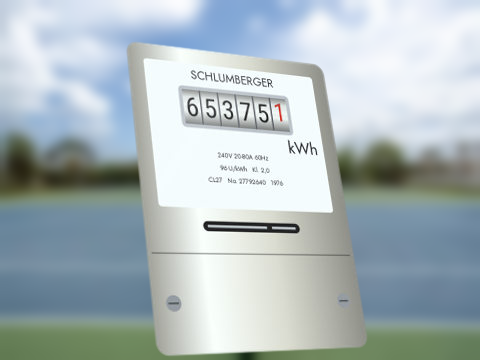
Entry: 65375.1 kWh
